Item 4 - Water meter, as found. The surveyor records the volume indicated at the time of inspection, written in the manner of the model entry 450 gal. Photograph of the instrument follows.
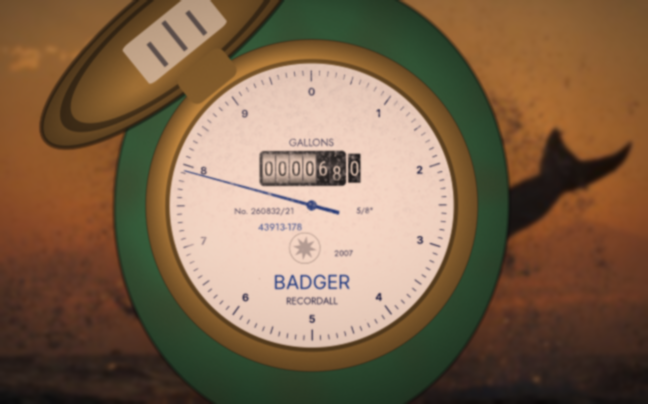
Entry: 677.9 gal
